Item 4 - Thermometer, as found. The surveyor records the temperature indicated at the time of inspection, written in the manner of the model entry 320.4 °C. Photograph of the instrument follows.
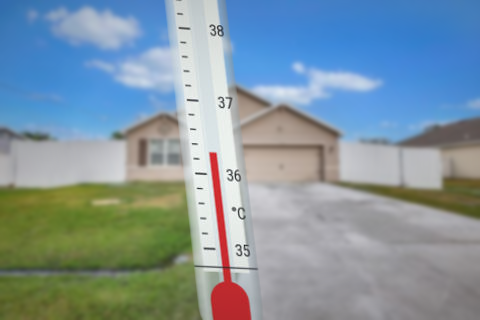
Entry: 36.3 °C
